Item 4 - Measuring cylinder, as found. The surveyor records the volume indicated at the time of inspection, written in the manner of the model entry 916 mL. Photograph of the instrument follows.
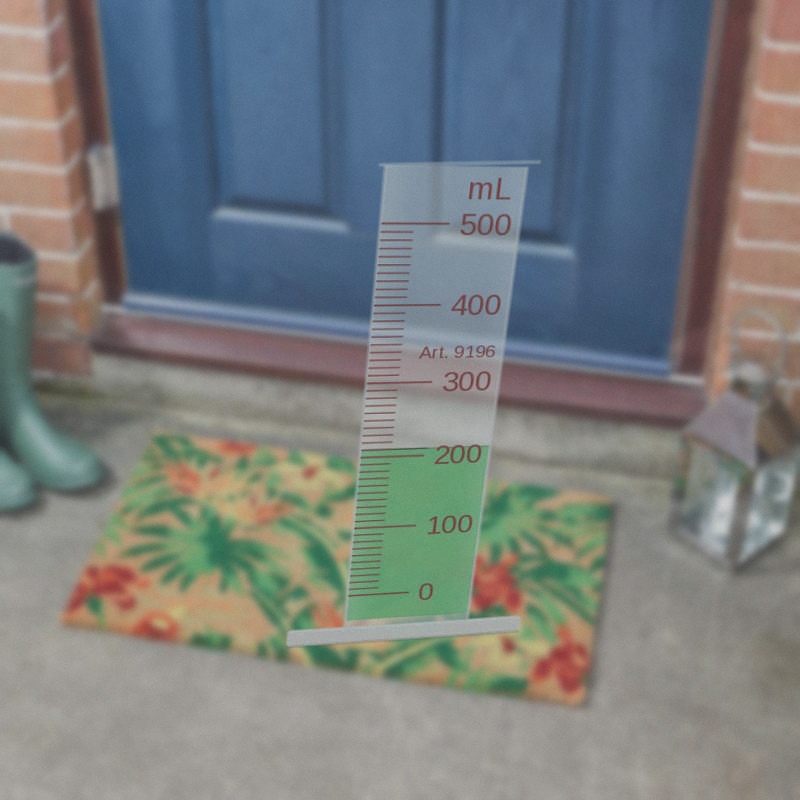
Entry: 210 mL
